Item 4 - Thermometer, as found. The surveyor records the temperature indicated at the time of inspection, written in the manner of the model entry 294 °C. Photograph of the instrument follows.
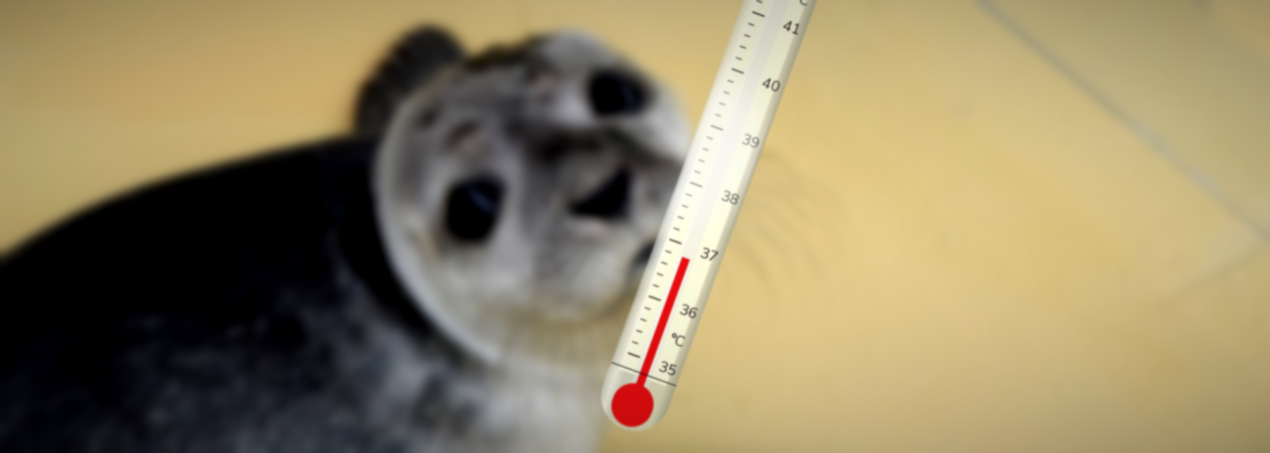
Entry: 36.8 °C
